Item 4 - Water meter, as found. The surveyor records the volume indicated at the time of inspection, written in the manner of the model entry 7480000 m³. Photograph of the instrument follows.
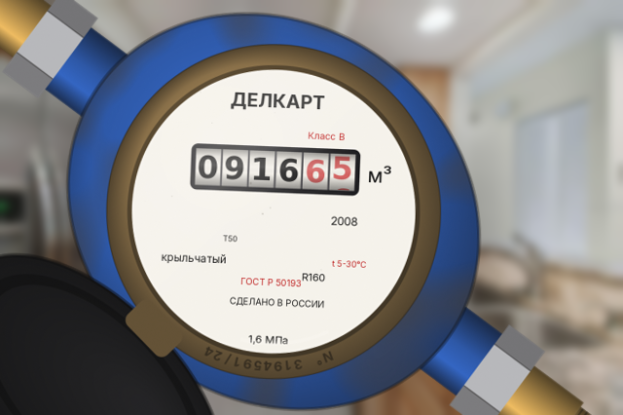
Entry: 916.65 m³
